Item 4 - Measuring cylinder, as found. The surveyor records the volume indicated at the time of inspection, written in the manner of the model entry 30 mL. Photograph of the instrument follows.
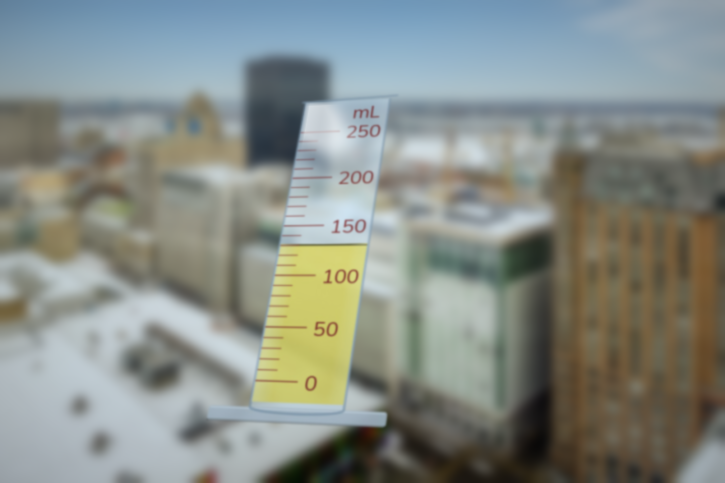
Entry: 130 mL
